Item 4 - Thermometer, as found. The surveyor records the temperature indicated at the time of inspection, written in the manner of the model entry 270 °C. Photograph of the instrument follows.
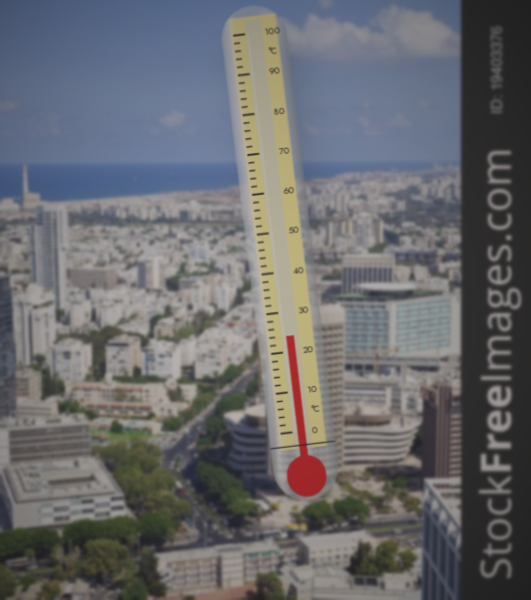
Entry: 24 °C
